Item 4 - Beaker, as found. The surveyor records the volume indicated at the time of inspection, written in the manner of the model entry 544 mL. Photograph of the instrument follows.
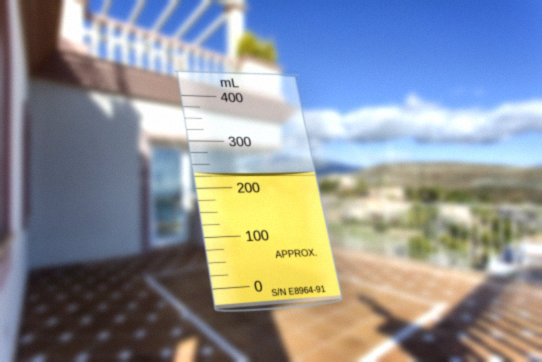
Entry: 225 mL
